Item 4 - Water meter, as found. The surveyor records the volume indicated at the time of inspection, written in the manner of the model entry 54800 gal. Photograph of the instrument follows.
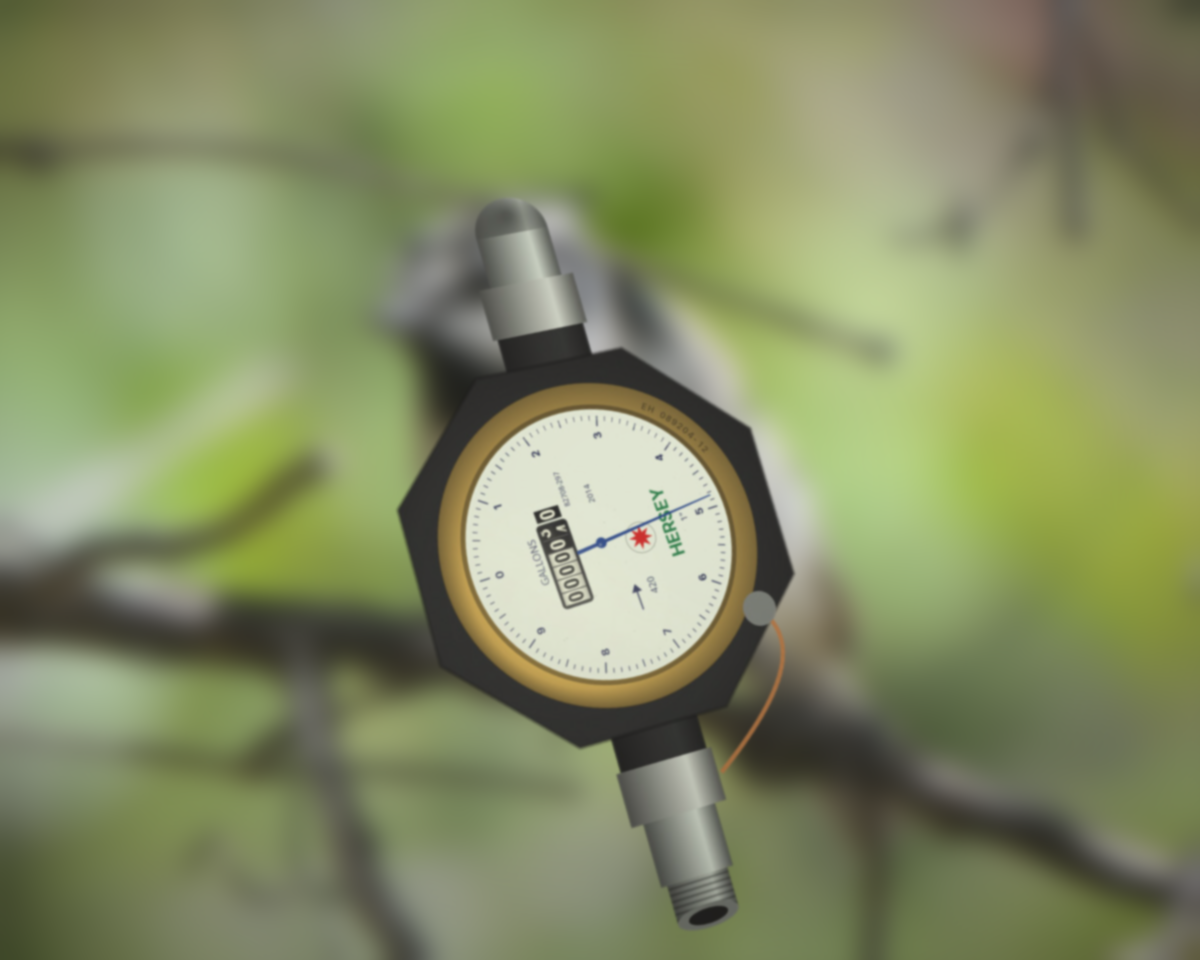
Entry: 34.8 gal
